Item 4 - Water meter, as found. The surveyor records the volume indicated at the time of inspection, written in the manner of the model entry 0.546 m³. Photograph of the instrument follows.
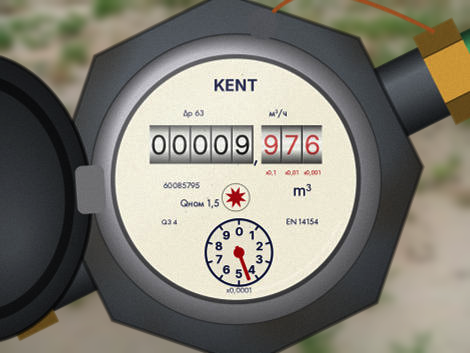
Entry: 9.9764 m³
